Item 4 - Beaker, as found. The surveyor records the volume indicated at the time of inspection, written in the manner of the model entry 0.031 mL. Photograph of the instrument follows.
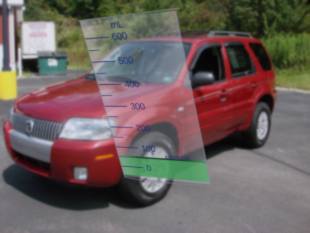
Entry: 50 mL
